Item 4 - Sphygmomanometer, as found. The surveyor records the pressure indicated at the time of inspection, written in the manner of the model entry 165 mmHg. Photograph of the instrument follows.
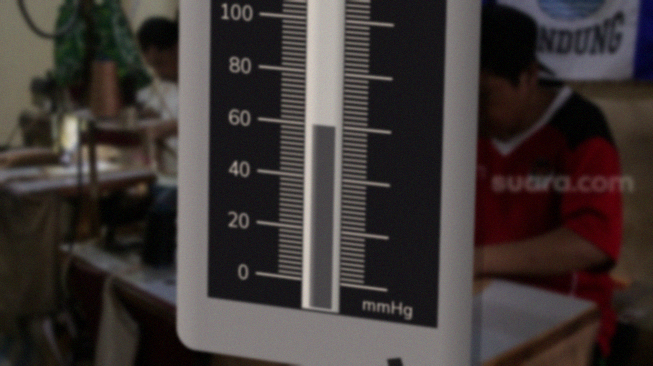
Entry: 60 mmHg
